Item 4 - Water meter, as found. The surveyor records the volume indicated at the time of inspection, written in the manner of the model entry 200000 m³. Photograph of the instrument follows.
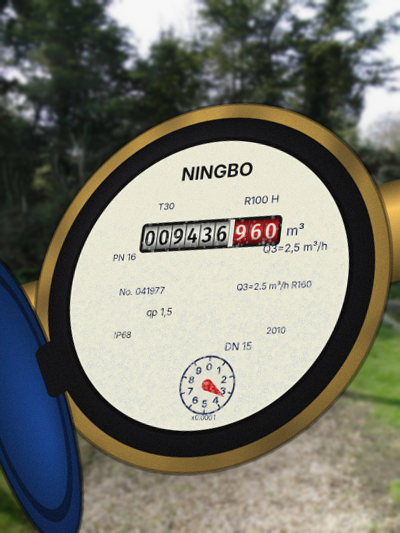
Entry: 9436.9603 m³
